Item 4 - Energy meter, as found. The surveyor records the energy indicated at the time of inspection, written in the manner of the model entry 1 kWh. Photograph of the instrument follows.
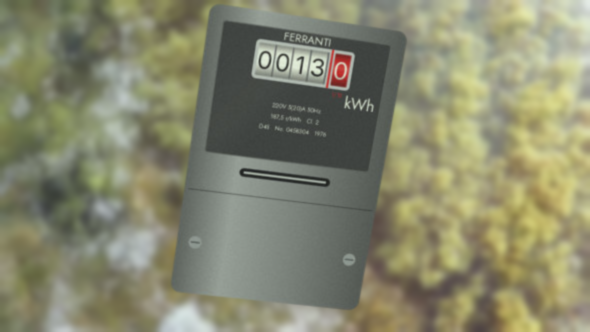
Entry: 13.0 kWh
